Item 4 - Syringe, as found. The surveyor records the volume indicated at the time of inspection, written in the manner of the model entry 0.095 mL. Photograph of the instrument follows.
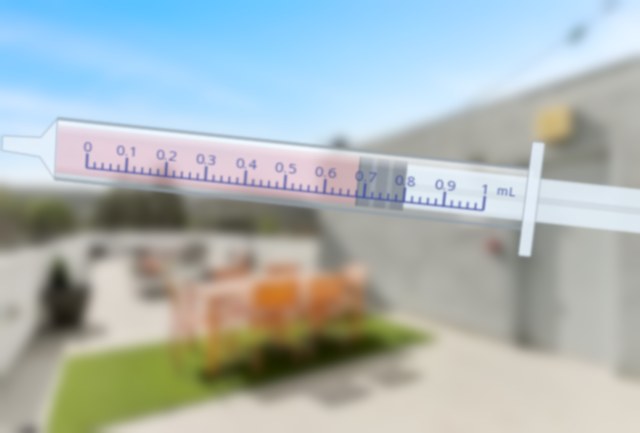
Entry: 0.68 mL
